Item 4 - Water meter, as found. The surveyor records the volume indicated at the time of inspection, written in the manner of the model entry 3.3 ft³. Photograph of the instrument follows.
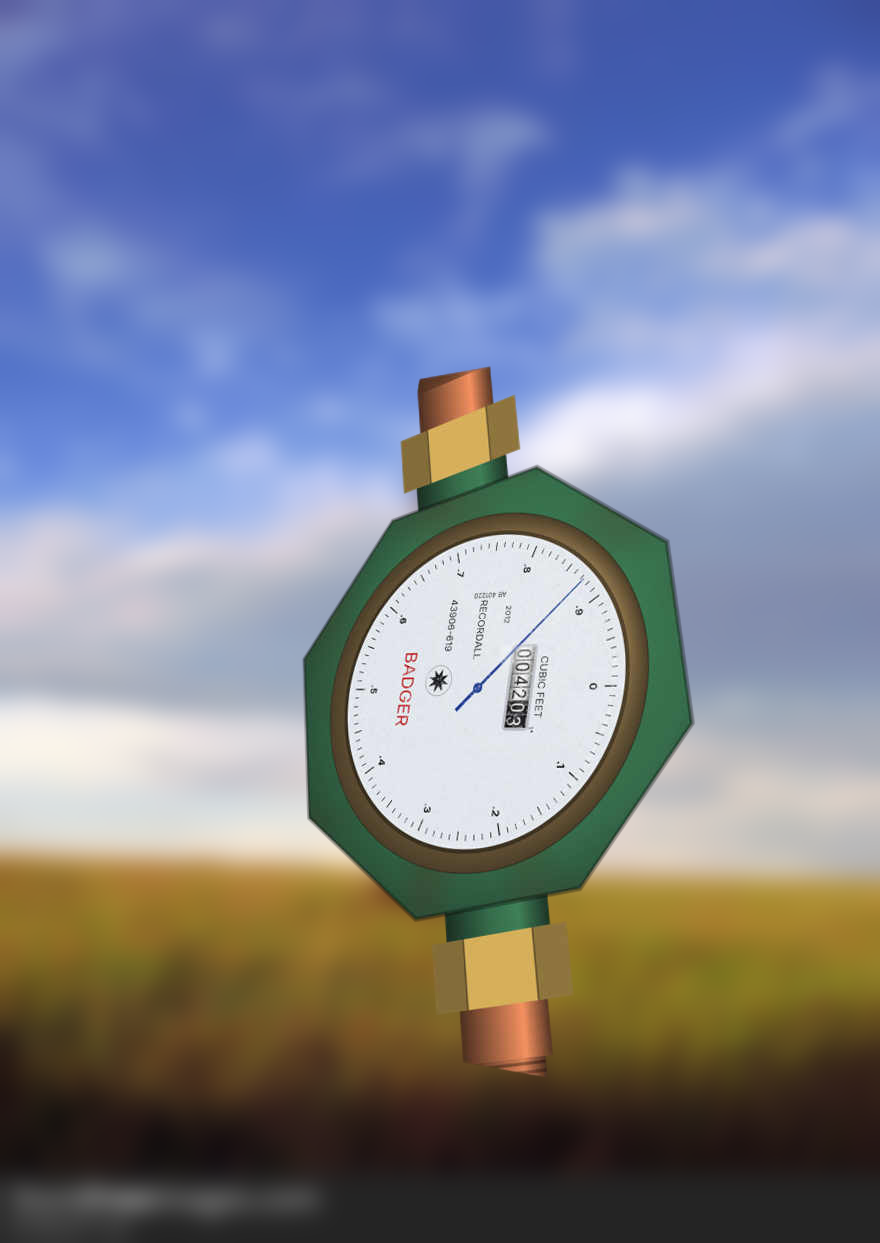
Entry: 4202.87 ft³
